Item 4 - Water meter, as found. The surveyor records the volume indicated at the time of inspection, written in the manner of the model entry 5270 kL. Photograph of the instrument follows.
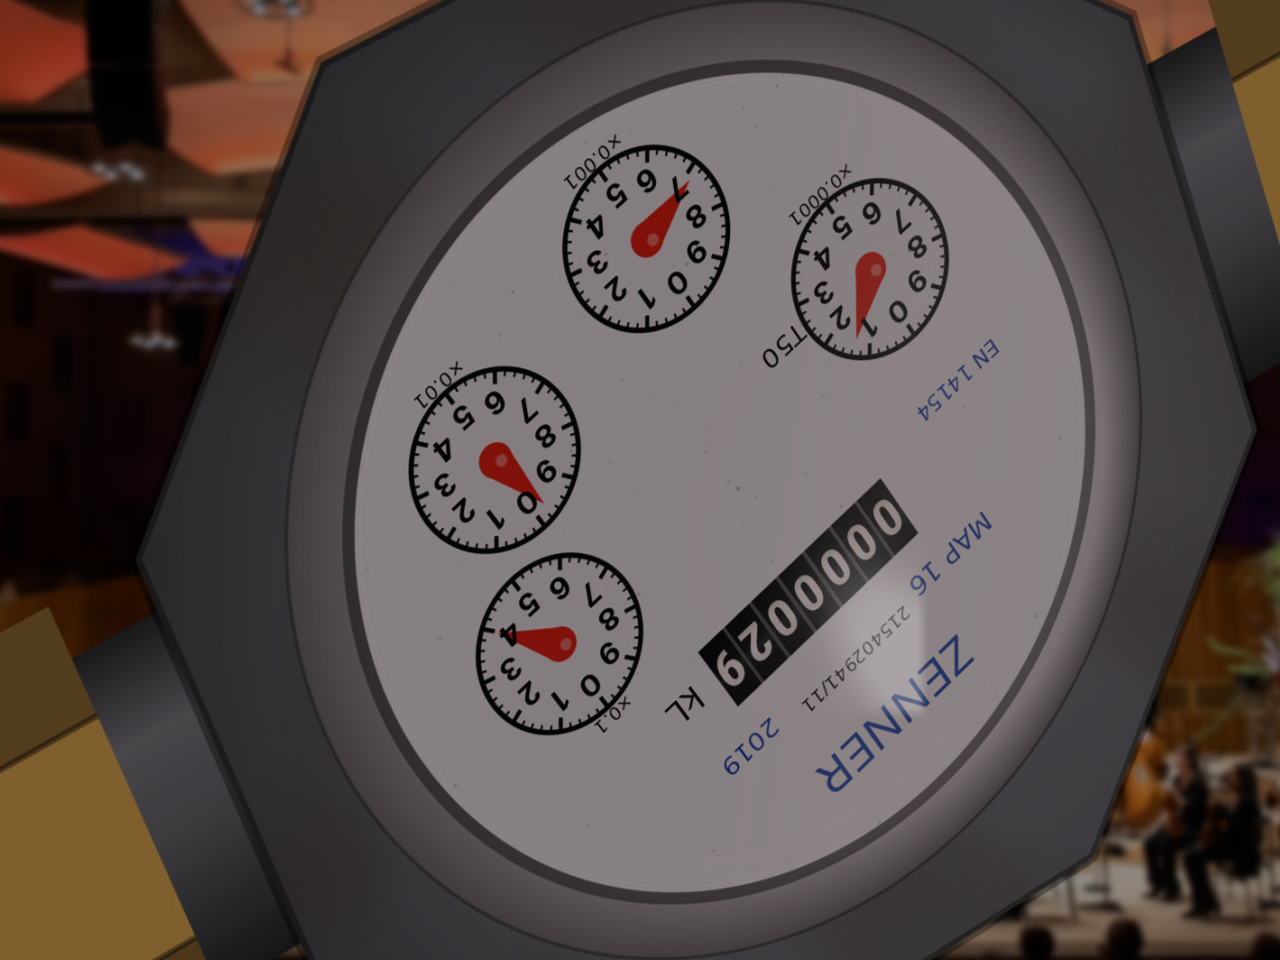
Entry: 29.3971 kL
